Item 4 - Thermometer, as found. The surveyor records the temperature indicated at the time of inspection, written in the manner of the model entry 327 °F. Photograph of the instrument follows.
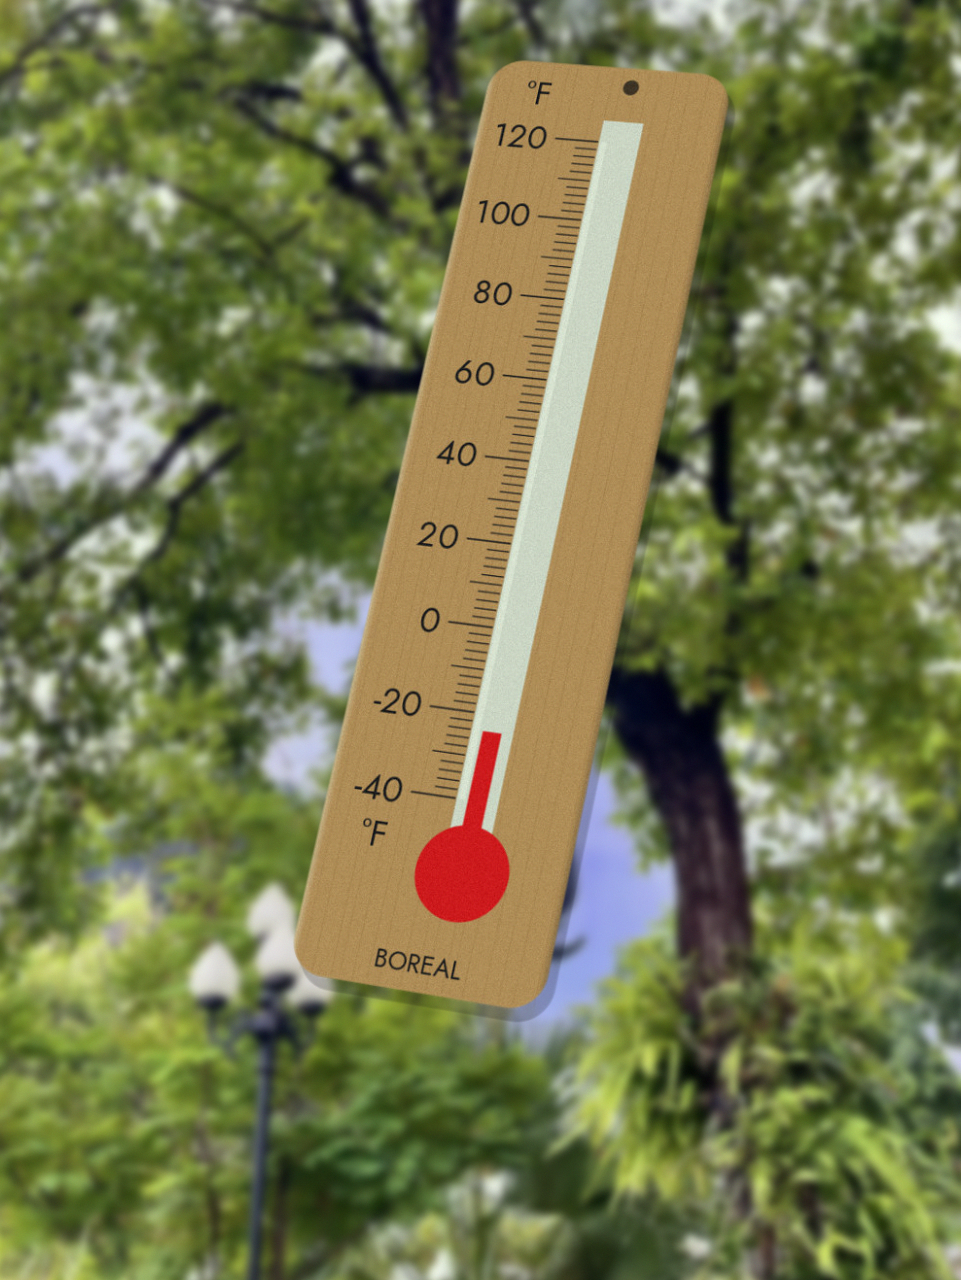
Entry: -24 °F
